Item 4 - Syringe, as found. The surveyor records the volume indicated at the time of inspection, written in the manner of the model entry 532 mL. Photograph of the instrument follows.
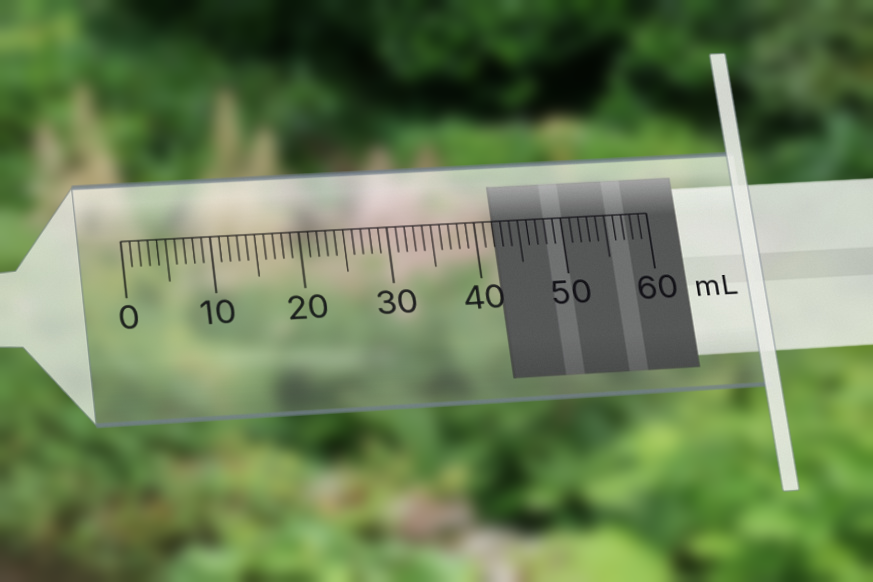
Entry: 42 mL
